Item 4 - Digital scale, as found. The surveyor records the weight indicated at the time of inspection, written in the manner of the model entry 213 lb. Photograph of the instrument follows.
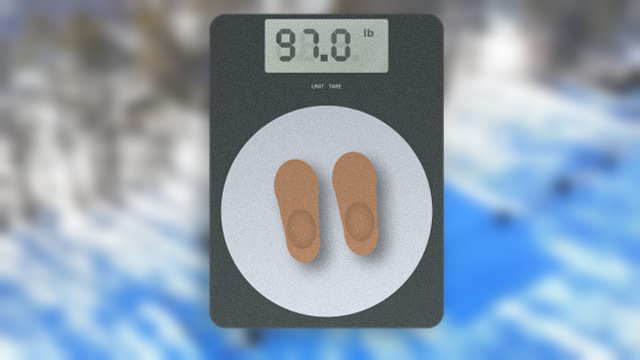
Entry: 97.0 lb
